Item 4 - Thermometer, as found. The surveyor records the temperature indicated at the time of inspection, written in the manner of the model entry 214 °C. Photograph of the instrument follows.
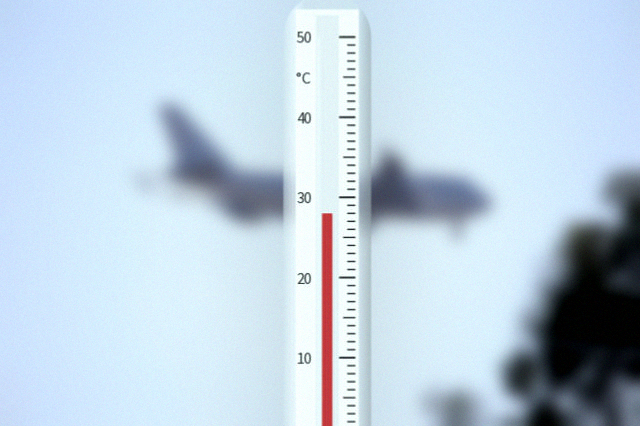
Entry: 28 °C
